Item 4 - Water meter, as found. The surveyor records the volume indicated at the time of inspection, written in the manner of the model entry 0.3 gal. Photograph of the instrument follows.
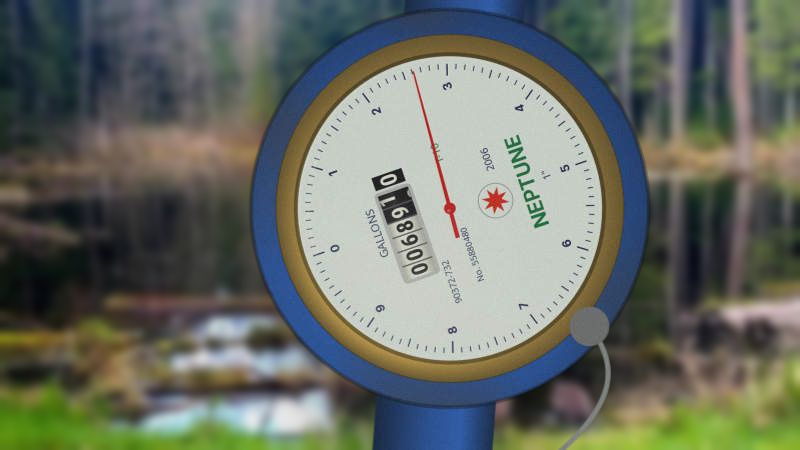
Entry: 68912.6 gal
